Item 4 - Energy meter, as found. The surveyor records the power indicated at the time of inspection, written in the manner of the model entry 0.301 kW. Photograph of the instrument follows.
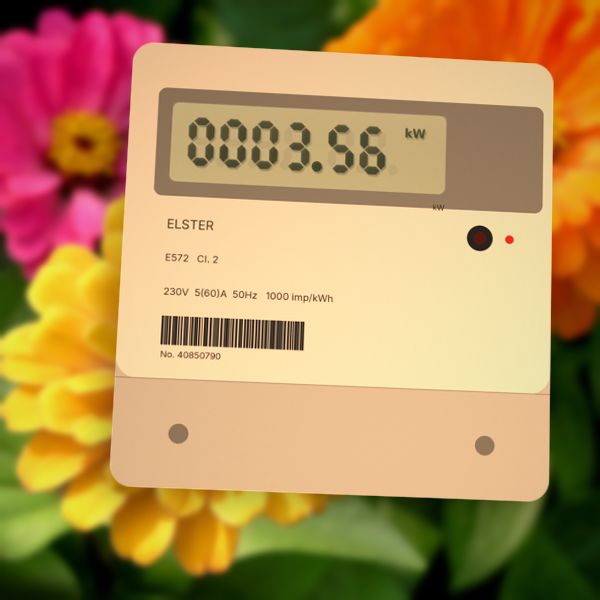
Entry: 3.56 kW
